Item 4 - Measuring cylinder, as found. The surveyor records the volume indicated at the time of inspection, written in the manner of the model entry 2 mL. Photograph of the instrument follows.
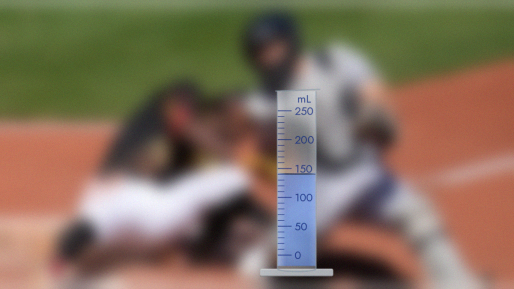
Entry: 140 mL
